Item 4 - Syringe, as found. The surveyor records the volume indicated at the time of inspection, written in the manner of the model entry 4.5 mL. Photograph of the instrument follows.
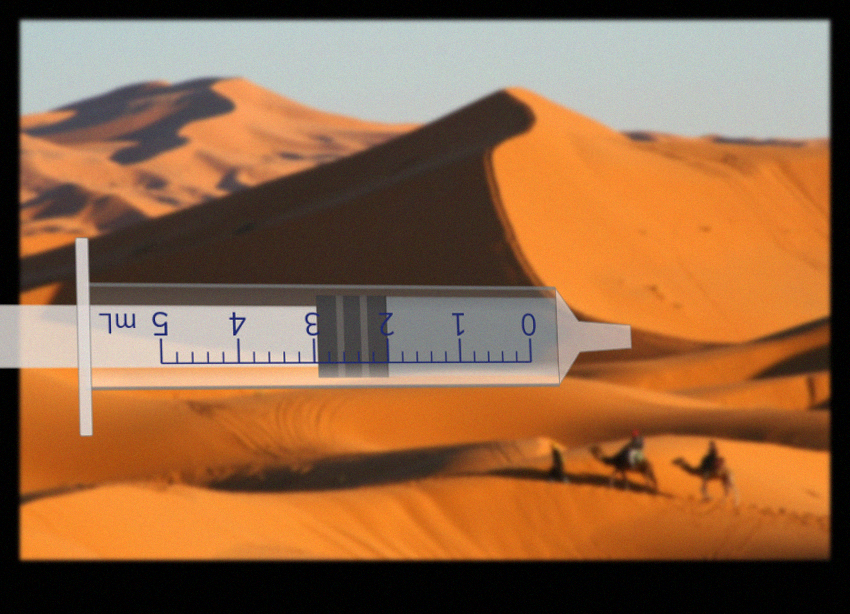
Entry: 2 mL
